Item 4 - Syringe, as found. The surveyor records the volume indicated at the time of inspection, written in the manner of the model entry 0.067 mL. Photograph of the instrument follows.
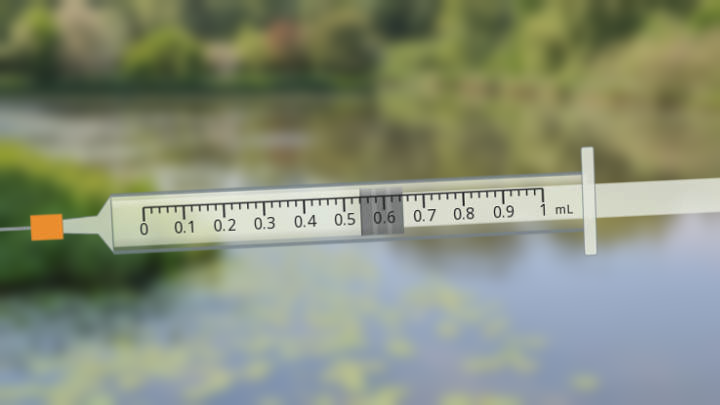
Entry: 0.54 mL
